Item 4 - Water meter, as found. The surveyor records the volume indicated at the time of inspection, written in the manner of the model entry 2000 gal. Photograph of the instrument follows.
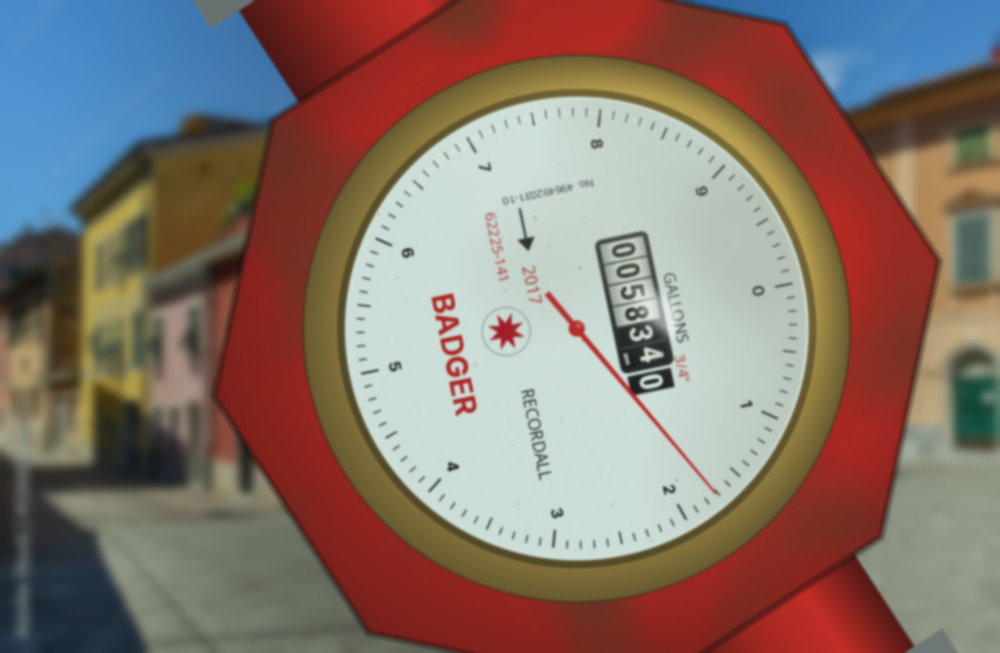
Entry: 58341.7 gal
